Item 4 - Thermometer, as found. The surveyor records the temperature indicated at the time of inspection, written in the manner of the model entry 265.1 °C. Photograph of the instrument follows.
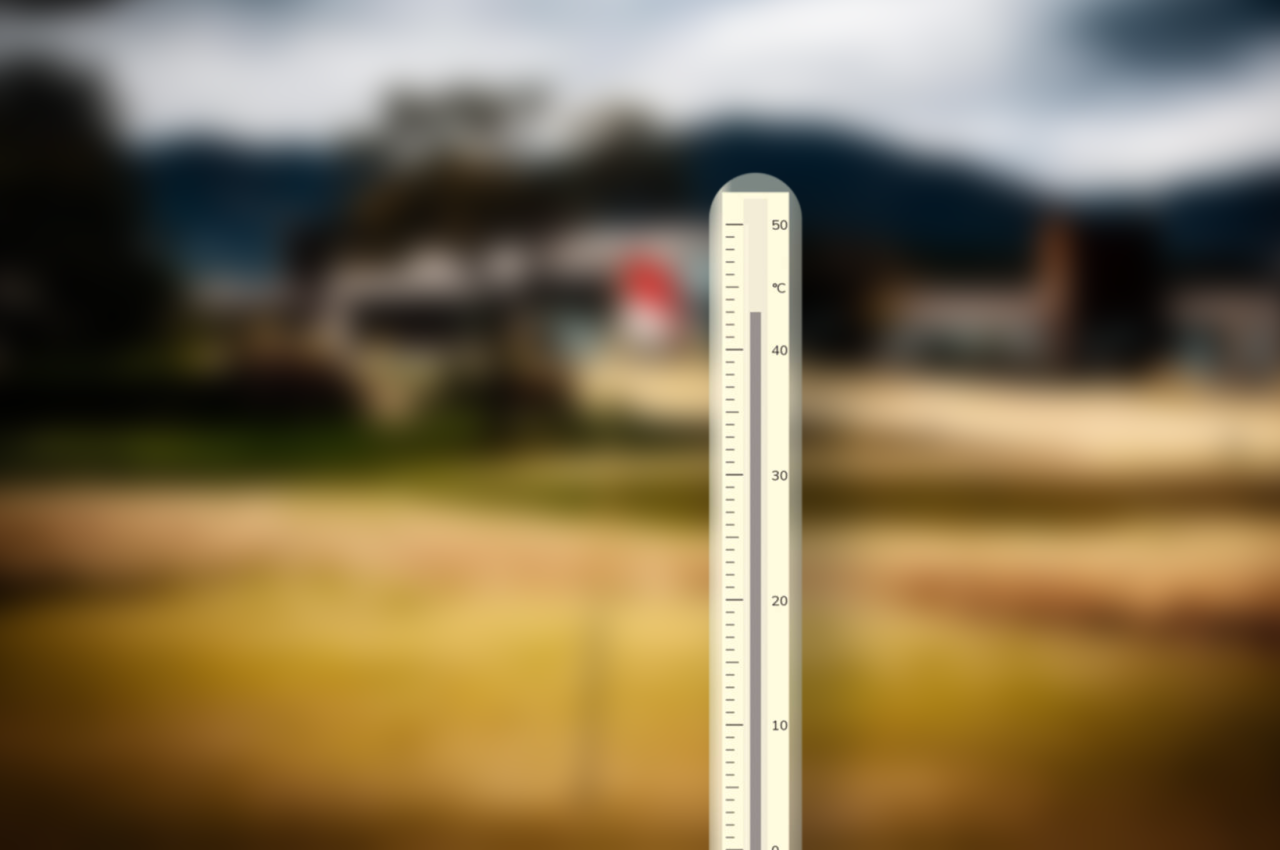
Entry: 43 °C
